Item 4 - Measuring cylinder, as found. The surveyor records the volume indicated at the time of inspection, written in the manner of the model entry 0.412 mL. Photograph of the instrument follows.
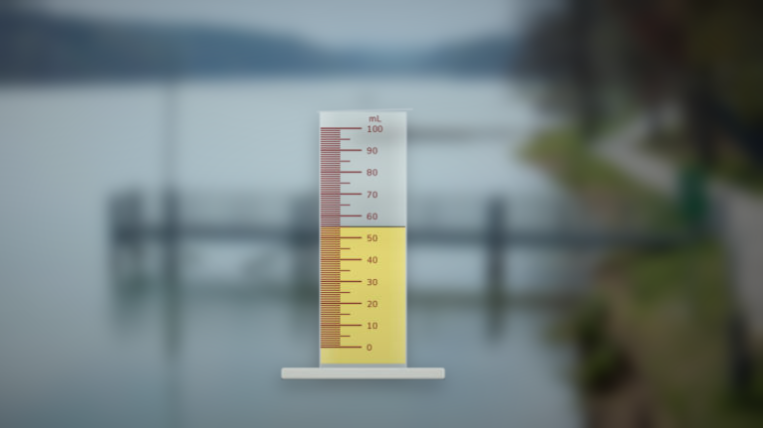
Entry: 55 mL
